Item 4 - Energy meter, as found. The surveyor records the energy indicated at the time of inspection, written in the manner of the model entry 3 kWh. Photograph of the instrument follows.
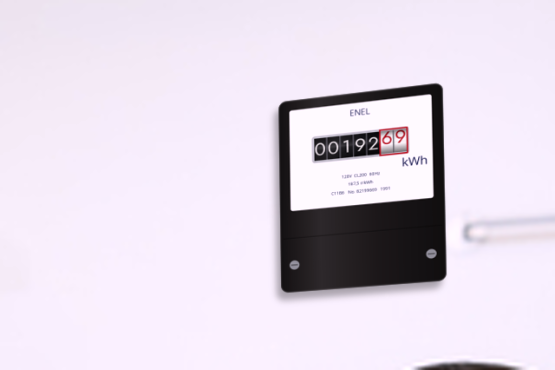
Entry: 192.69 kWh
